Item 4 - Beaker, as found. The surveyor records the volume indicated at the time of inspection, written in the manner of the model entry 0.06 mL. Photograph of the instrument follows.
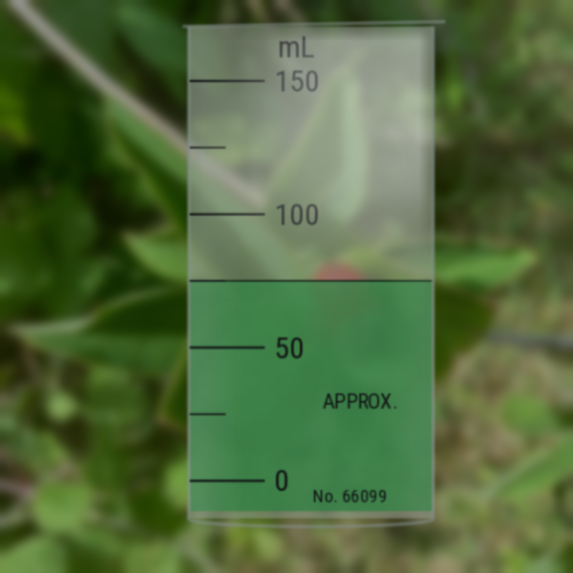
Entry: 75 mL
